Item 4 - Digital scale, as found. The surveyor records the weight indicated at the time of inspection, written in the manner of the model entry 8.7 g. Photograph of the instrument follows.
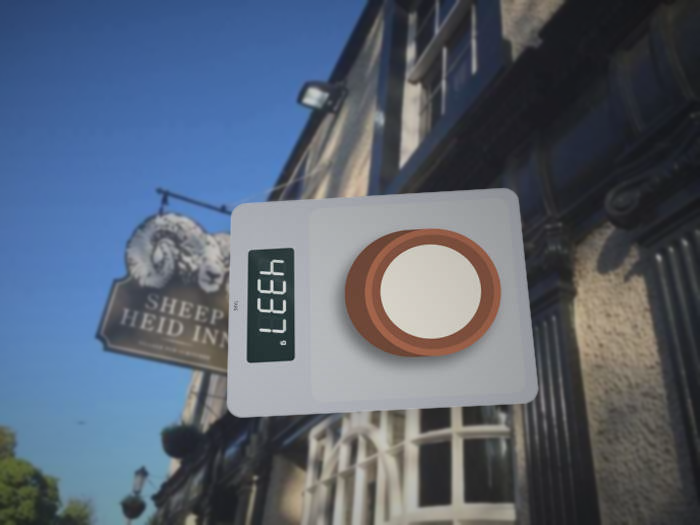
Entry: 4337 g
